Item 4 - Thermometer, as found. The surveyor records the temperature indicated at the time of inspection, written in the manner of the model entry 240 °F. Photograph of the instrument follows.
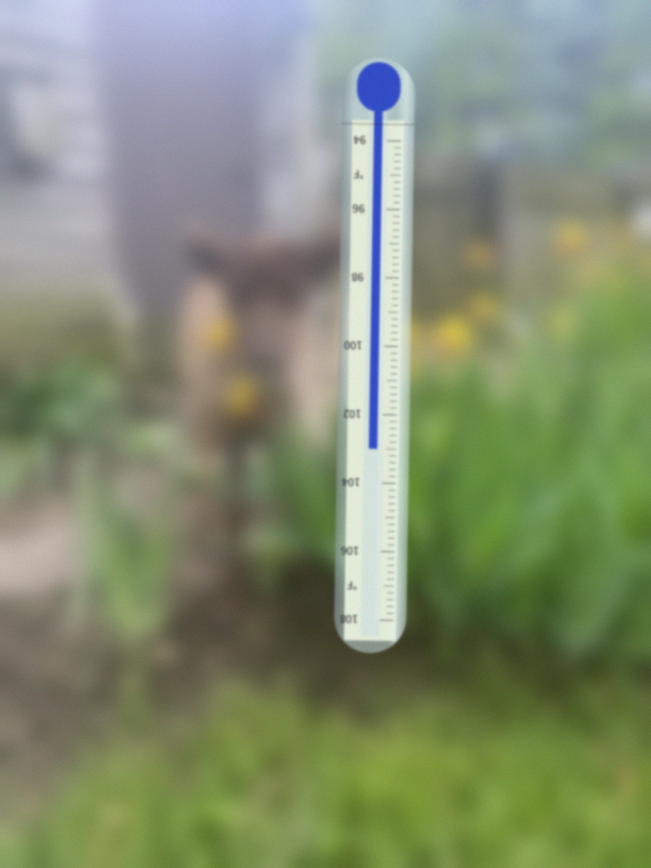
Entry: 103 °F
